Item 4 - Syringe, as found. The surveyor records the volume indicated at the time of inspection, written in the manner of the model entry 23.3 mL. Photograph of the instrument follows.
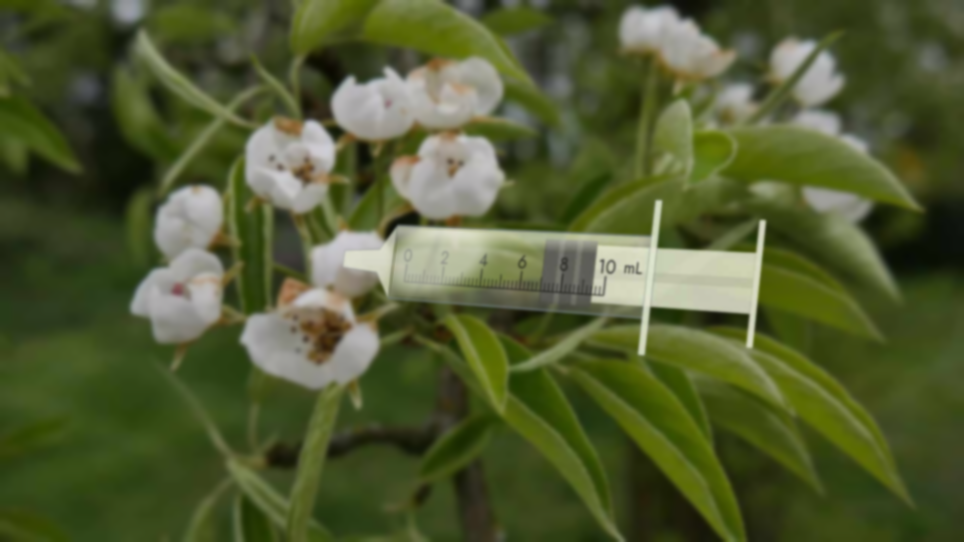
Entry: 7 mL
